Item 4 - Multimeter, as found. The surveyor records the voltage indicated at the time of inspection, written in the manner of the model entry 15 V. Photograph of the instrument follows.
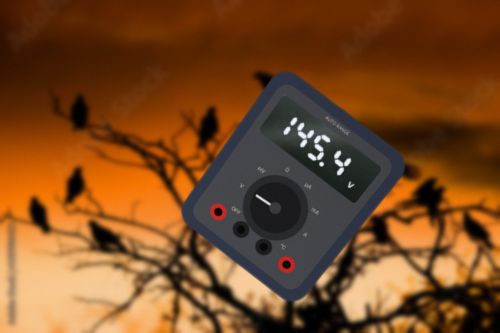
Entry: 145.4 V
